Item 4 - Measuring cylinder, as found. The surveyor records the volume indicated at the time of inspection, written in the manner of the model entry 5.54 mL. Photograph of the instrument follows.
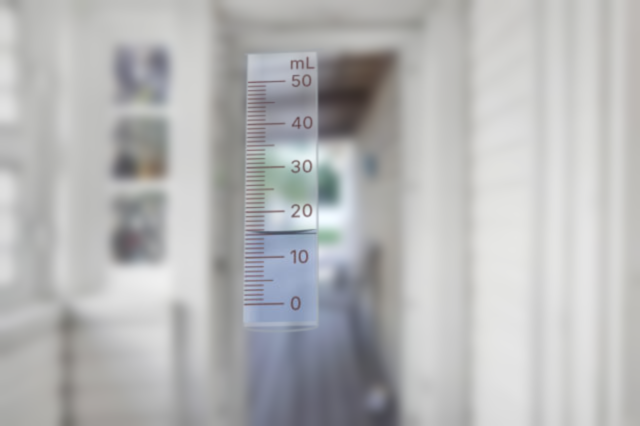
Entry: 15 mL
